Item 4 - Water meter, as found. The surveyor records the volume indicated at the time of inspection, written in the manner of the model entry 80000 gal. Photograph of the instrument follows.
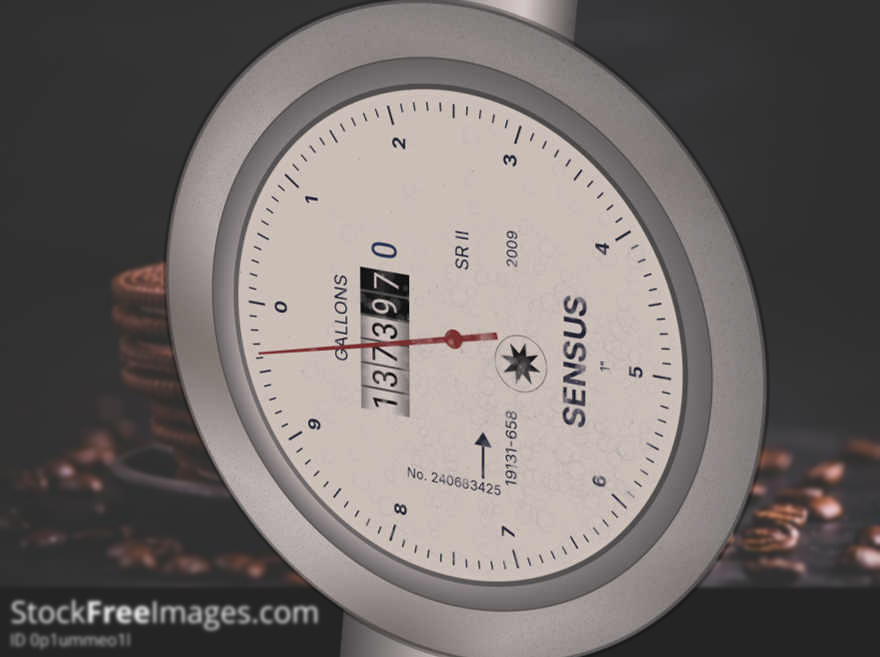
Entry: 1373969.6 gal
